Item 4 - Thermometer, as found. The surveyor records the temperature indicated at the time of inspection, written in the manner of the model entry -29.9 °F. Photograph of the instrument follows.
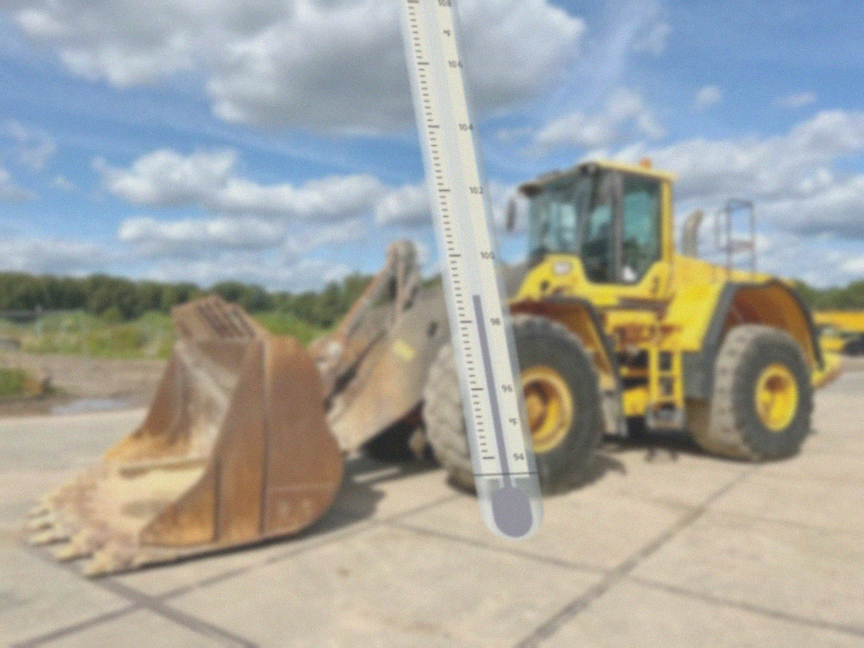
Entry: 98.8 °F
